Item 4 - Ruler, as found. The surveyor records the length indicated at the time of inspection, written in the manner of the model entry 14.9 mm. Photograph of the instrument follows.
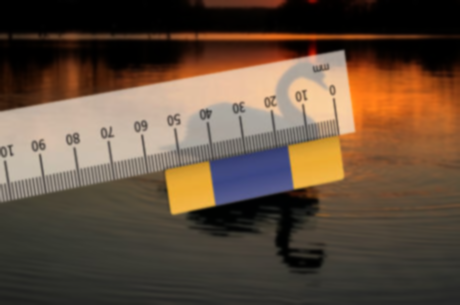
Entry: 55 mm
